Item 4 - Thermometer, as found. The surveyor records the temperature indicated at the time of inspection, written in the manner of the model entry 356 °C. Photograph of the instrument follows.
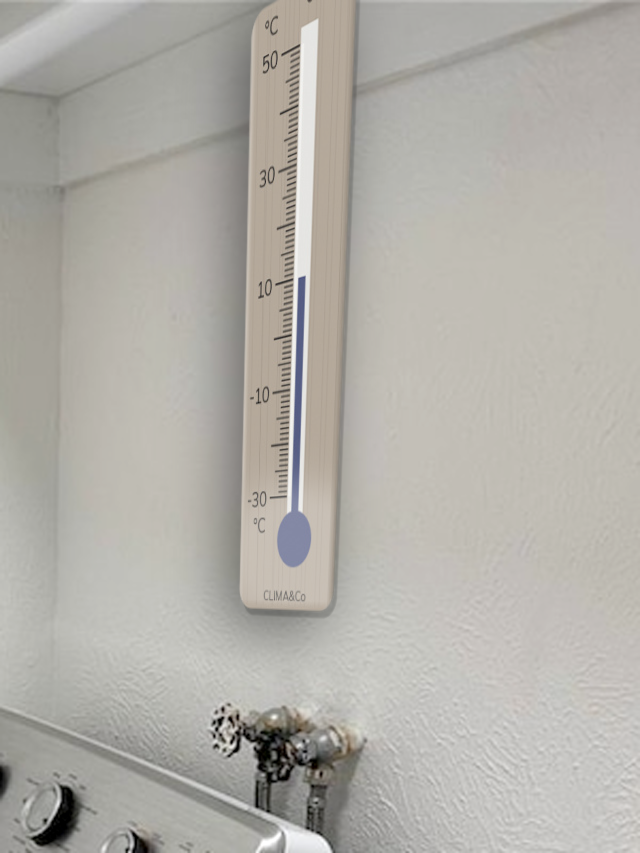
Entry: 10 °C
